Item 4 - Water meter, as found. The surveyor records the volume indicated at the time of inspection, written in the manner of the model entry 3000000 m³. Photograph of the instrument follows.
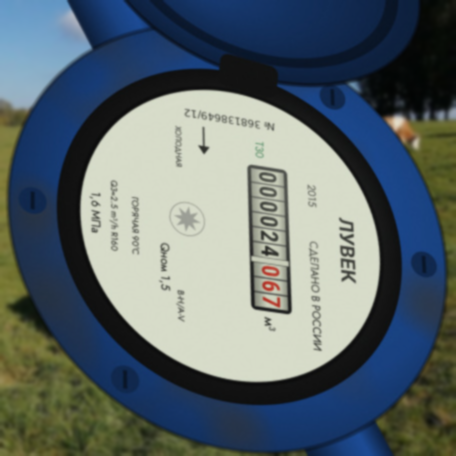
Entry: 24.067 m³
